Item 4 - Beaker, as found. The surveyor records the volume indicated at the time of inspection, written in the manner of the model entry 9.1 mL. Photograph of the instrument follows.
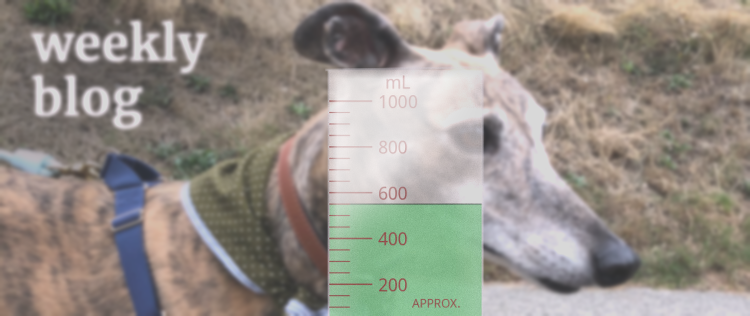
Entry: 550 mL
